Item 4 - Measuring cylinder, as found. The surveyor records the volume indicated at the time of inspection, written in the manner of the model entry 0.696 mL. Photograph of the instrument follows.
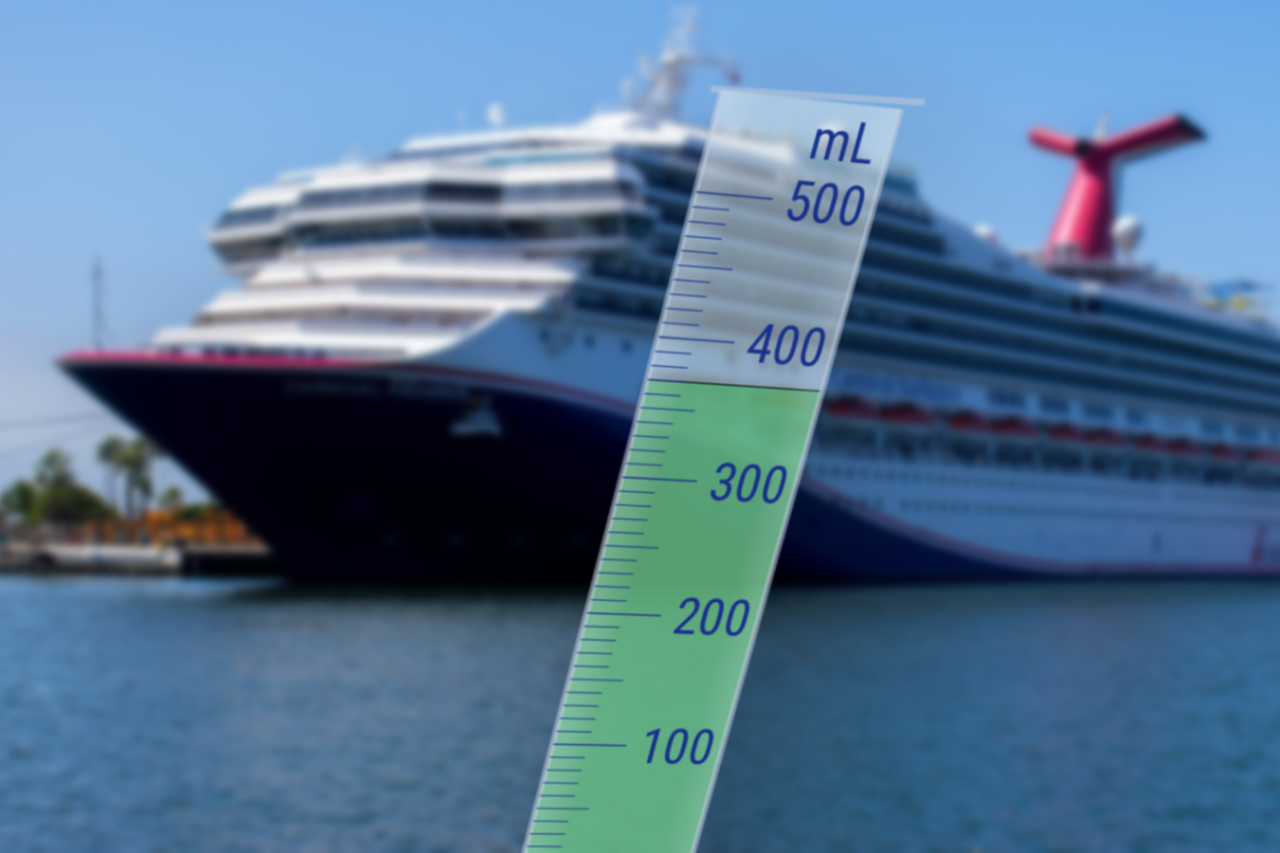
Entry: 370 mL
